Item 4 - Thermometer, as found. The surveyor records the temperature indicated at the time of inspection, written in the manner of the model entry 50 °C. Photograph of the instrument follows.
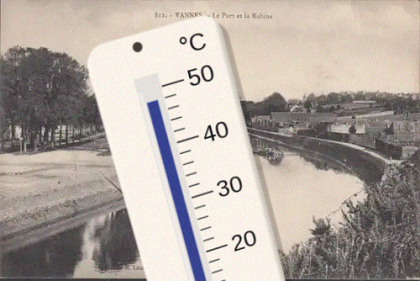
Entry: 48 °C
